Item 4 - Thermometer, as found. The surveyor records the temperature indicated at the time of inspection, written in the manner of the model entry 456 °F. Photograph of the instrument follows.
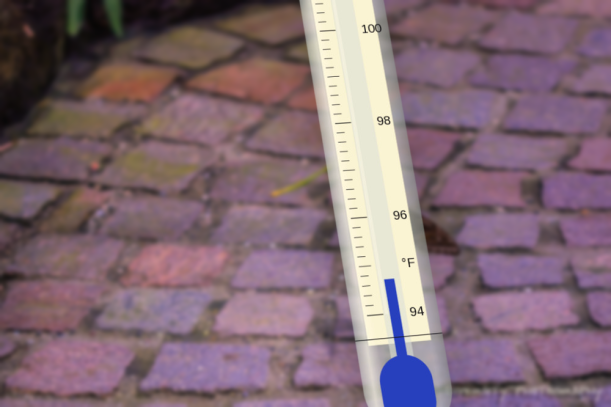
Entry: 94.7 °F
